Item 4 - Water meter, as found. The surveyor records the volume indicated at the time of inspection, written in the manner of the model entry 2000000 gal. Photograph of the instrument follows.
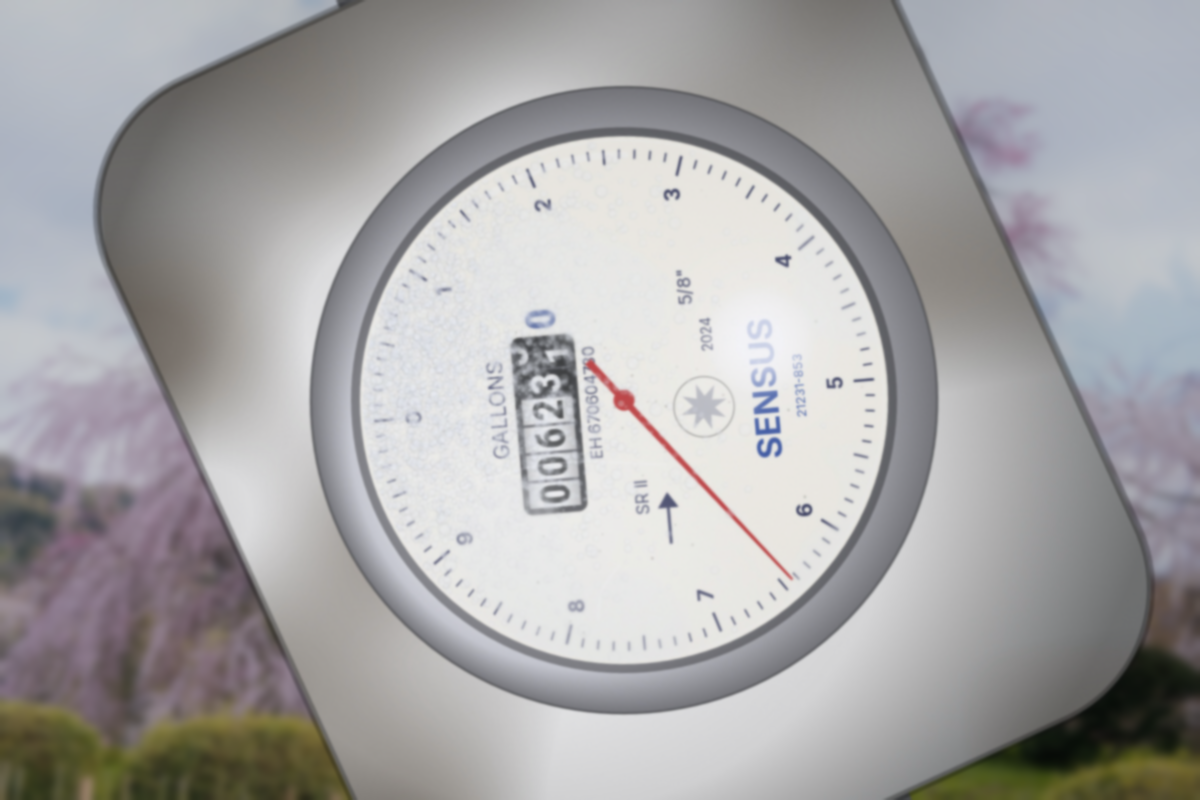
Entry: 62306.4 gal
